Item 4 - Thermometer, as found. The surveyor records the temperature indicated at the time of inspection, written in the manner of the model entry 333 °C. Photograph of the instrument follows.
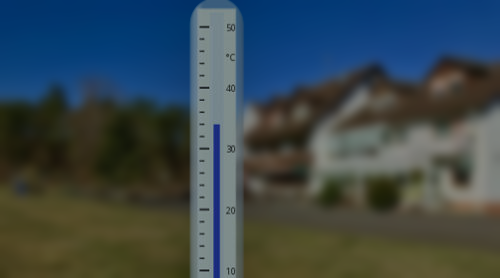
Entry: 34 °C
